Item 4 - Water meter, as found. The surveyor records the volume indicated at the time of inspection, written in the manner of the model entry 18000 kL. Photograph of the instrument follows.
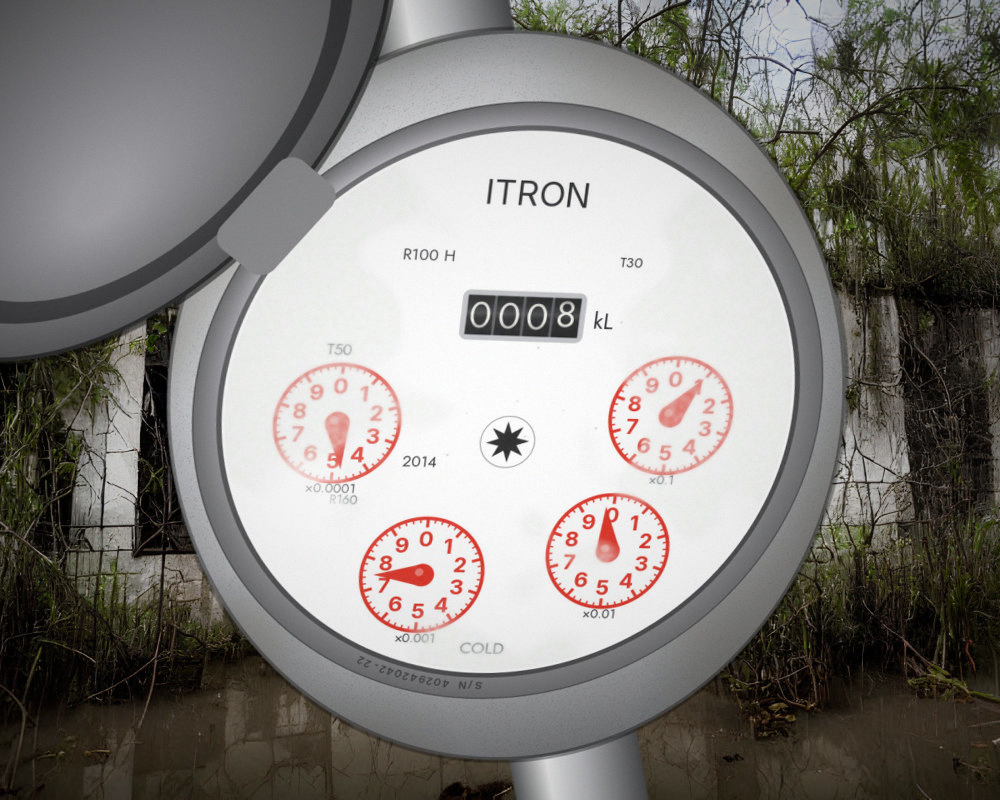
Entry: 8.0974 kL
